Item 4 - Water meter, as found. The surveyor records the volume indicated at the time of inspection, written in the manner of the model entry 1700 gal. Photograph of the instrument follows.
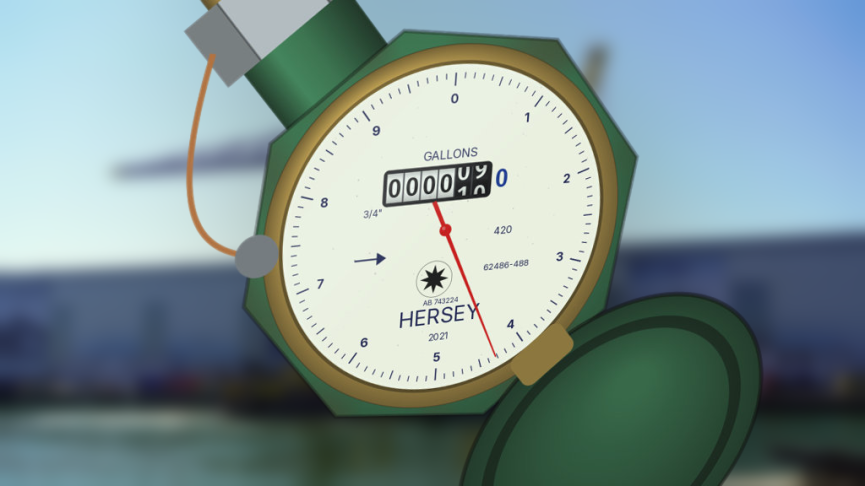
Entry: 94.3 gal
